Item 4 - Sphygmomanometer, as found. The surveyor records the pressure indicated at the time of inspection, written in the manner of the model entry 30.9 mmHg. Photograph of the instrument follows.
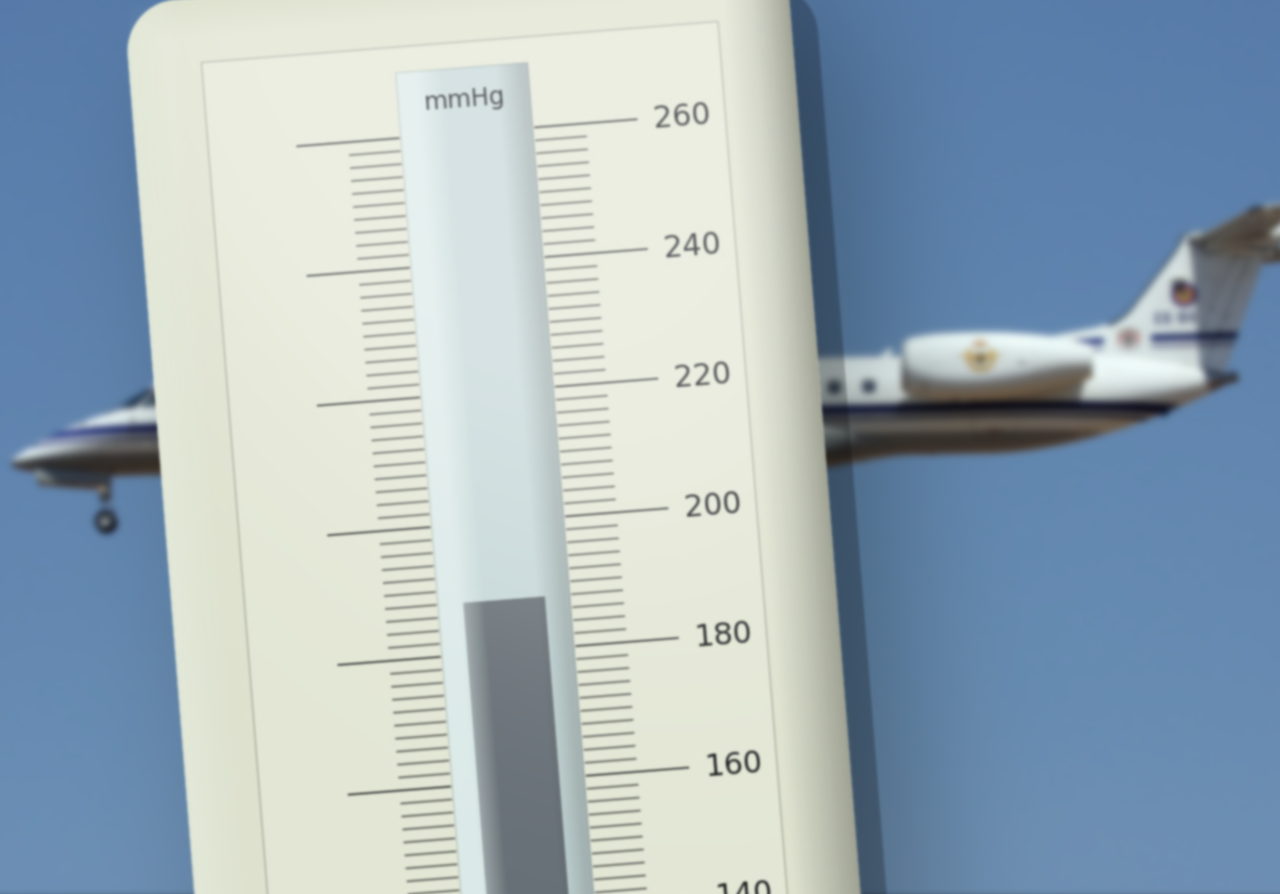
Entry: 188 mmHg
